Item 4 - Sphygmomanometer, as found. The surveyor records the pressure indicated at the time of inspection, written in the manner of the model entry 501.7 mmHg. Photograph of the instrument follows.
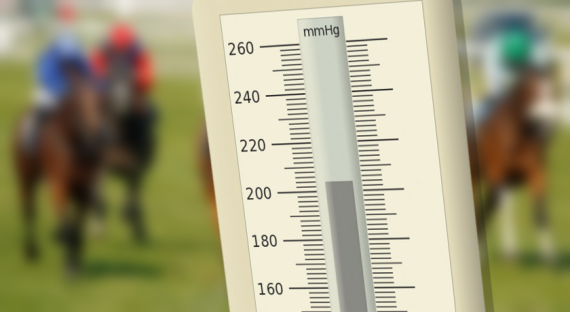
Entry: 204 mmHg
